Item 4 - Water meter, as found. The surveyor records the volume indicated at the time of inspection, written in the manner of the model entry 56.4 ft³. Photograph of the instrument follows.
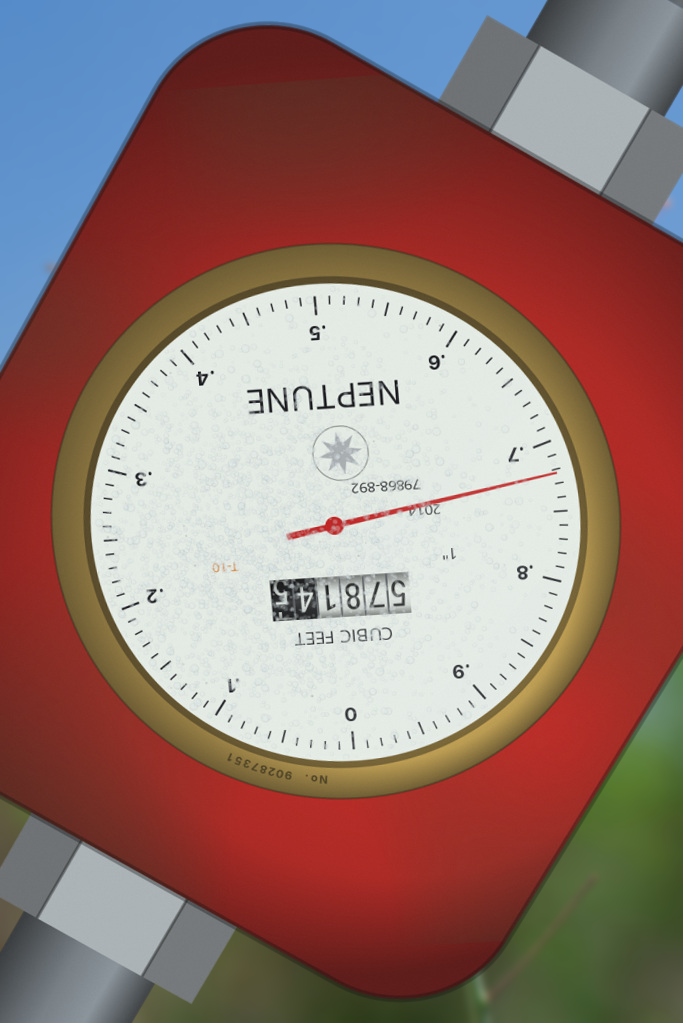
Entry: 578144.72 ft³
